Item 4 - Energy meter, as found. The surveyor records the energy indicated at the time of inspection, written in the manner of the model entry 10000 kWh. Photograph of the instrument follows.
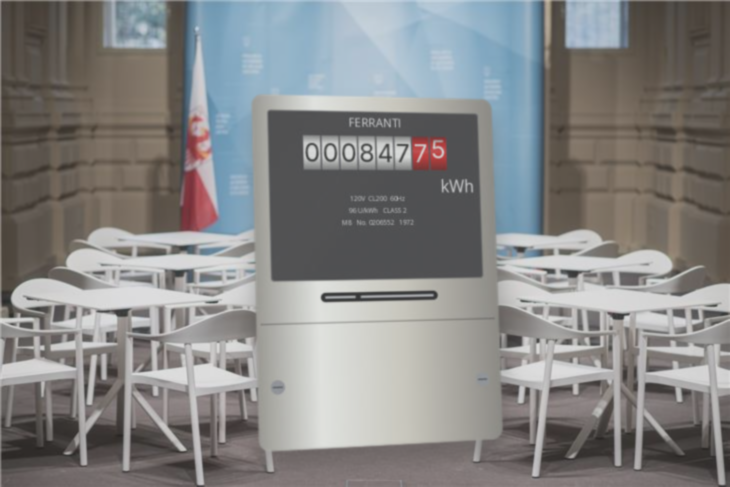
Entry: 847.75 kWh
